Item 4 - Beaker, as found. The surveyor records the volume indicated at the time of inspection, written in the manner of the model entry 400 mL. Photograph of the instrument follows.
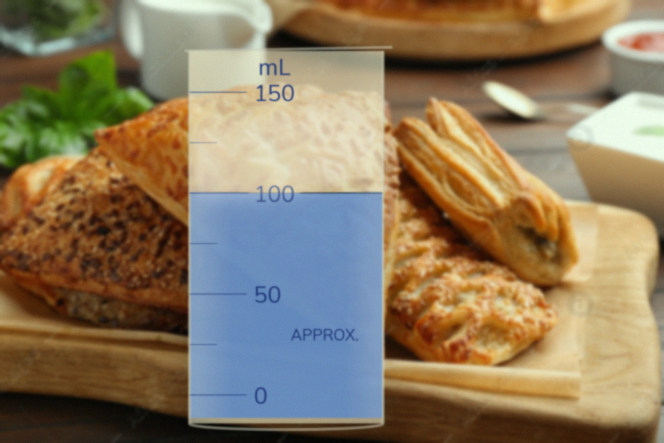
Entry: 100 mL
